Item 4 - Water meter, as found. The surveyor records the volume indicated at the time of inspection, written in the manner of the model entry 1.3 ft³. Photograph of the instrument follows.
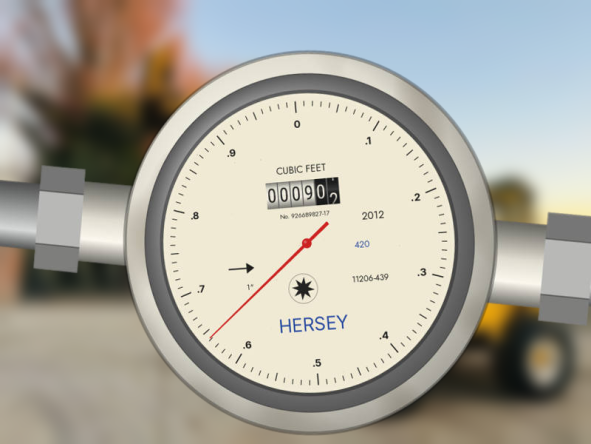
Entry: 901.64 ft³
